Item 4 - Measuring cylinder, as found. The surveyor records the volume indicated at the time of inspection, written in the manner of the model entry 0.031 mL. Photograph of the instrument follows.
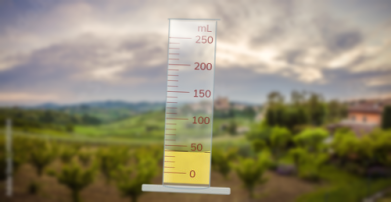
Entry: 40 mL
